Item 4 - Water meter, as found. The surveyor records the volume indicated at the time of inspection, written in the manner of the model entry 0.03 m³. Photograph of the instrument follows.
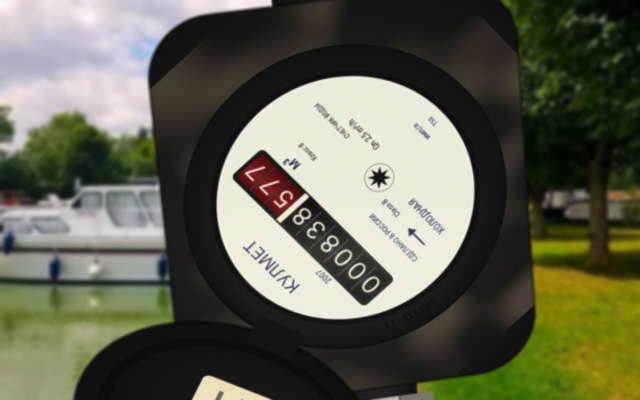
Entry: 838.577 m³
